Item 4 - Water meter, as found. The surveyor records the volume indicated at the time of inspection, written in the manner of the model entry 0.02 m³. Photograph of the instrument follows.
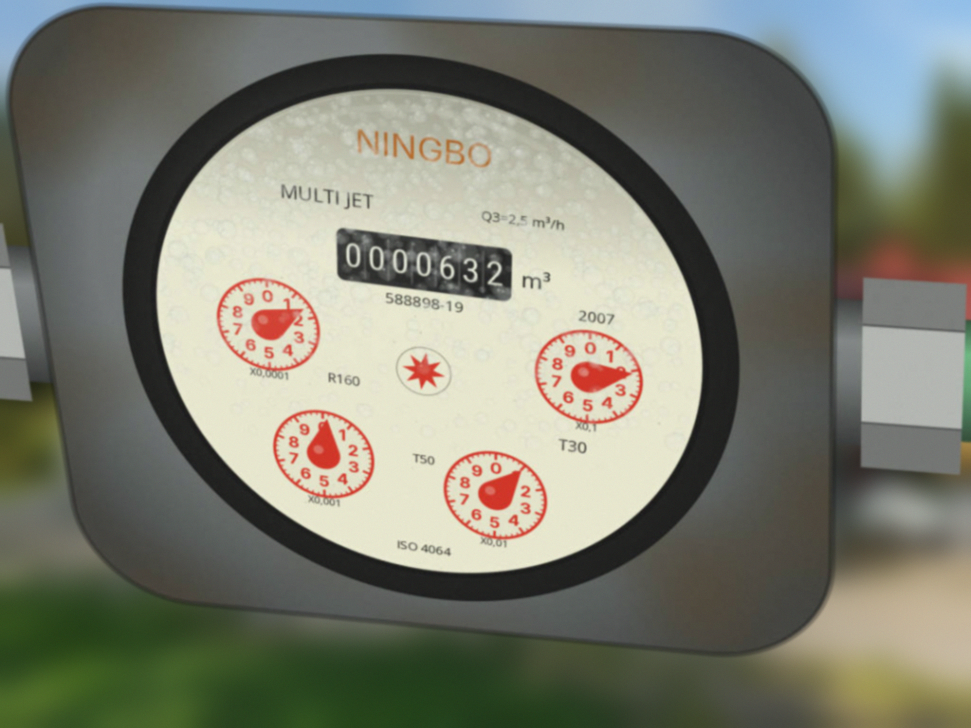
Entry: 632.2101 m³
